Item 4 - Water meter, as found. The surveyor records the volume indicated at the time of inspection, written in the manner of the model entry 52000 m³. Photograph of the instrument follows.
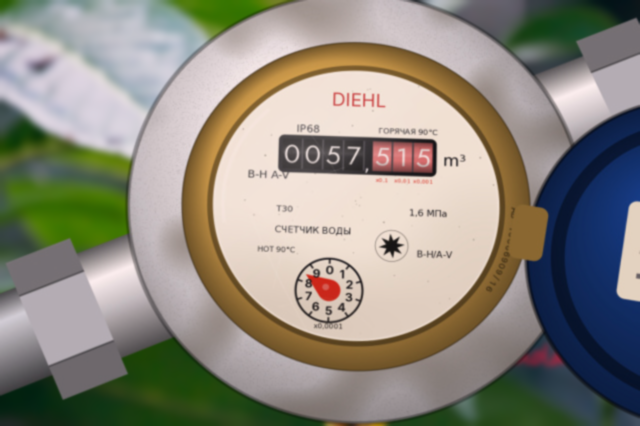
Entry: 57.5158 m³
